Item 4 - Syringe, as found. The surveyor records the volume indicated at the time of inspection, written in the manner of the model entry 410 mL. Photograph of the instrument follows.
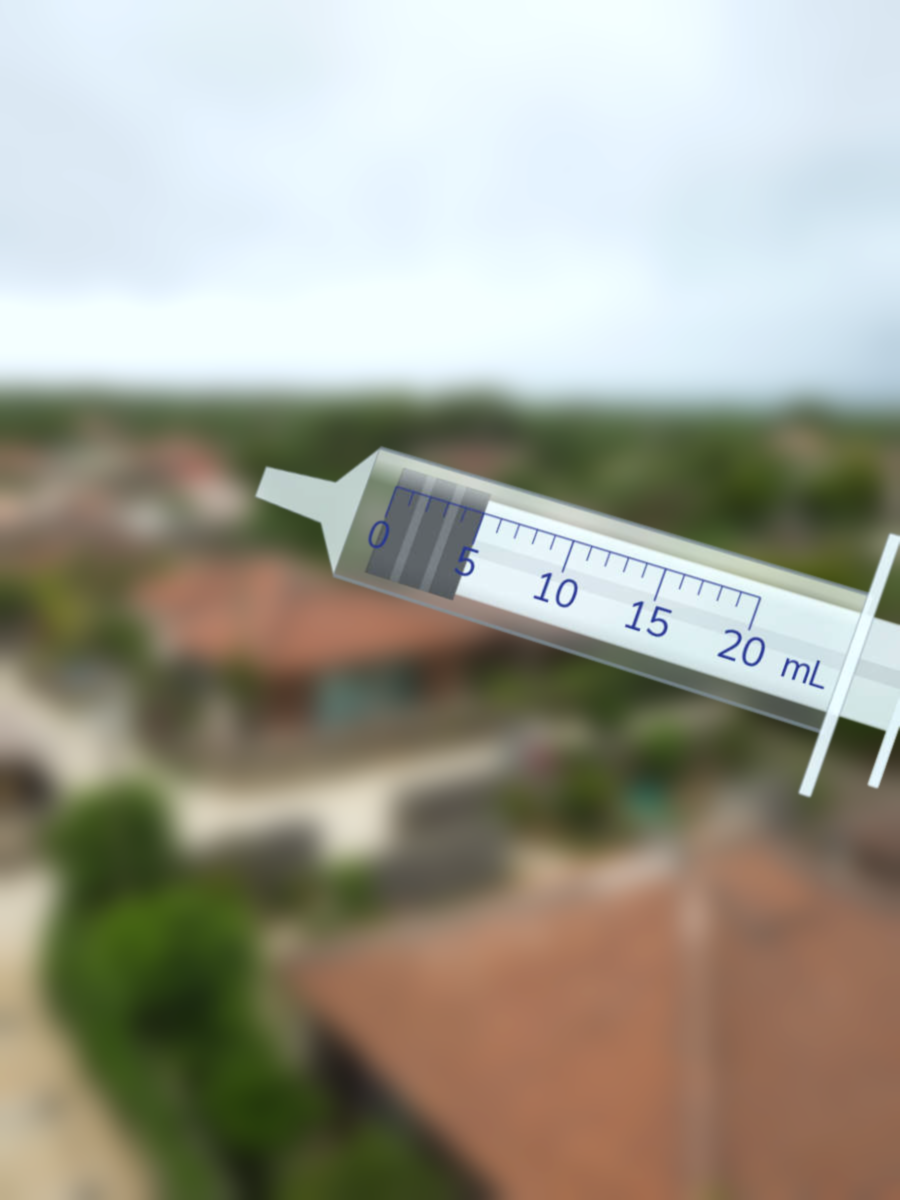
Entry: 0 mL
